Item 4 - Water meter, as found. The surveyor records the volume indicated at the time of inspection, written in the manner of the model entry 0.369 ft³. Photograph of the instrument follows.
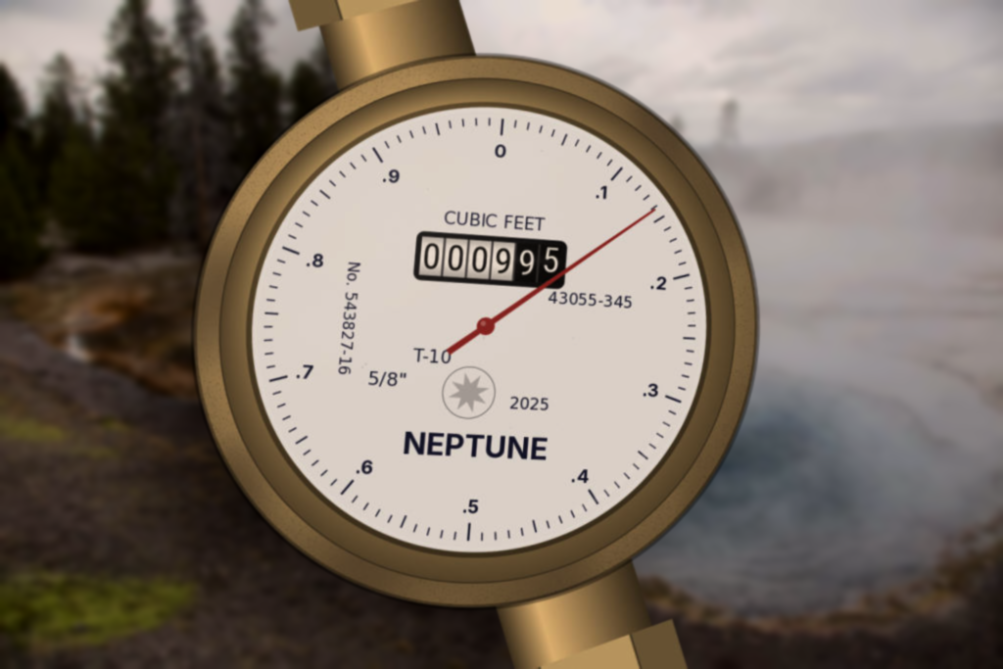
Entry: 995.14 ft³
